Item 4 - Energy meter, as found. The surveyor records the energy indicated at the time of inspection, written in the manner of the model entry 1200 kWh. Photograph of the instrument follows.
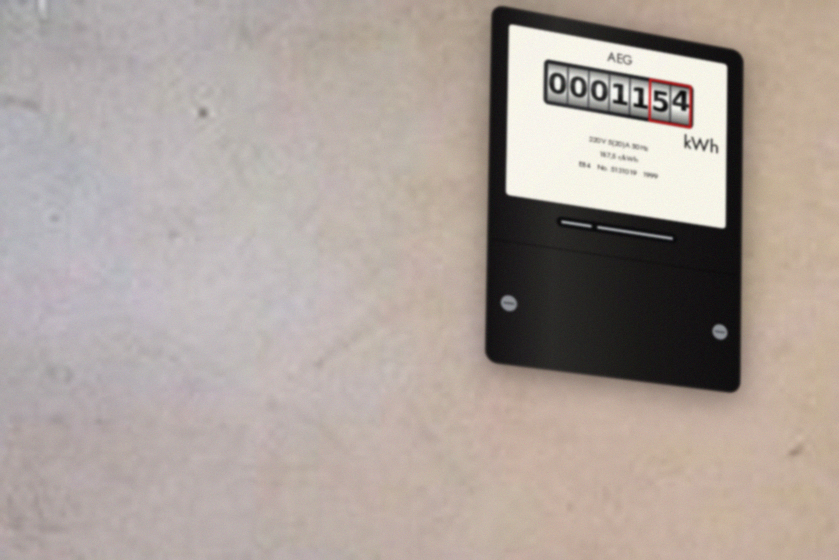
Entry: 11.54 kWh
